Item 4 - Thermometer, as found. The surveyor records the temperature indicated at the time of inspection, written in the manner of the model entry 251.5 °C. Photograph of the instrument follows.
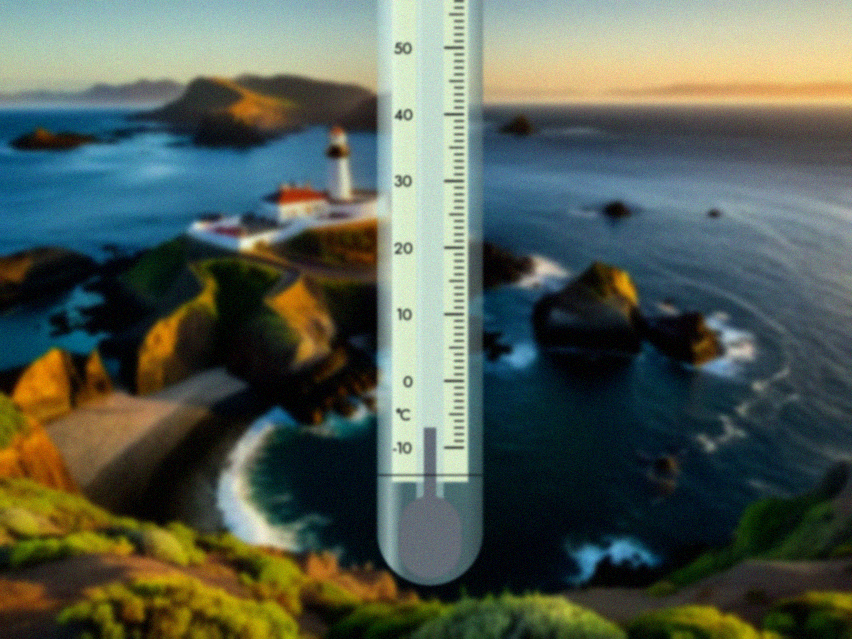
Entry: -7 °C
